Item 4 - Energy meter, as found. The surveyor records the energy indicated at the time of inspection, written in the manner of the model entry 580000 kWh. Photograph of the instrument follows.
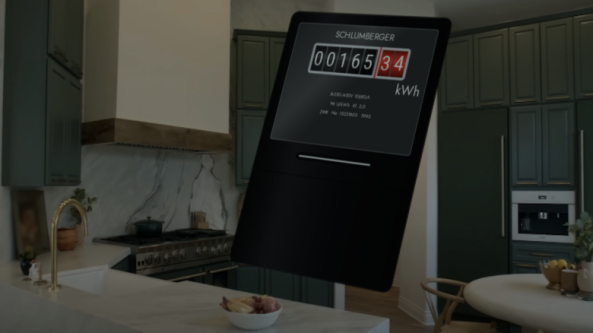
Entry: 165.34 kWh
